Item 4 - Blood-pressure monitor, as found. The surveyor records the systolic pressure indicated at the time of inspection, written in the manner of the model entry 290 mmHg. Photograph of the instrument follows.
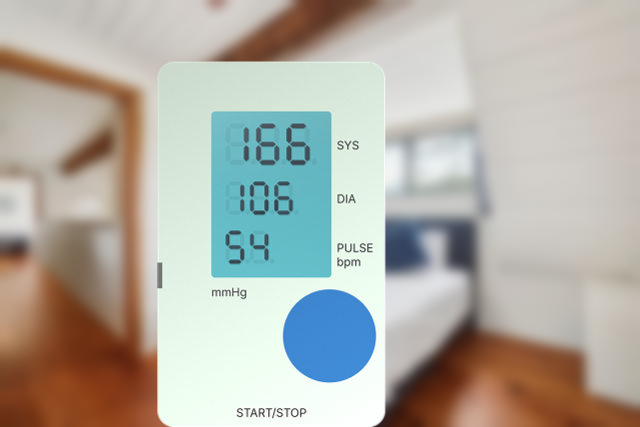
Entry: 166 mmHg
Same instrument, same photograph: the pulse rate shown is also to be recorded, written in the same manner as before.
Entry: 54 bpm
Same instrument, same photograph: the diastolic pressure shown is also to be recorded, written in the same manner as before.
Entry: 106 mmHg
